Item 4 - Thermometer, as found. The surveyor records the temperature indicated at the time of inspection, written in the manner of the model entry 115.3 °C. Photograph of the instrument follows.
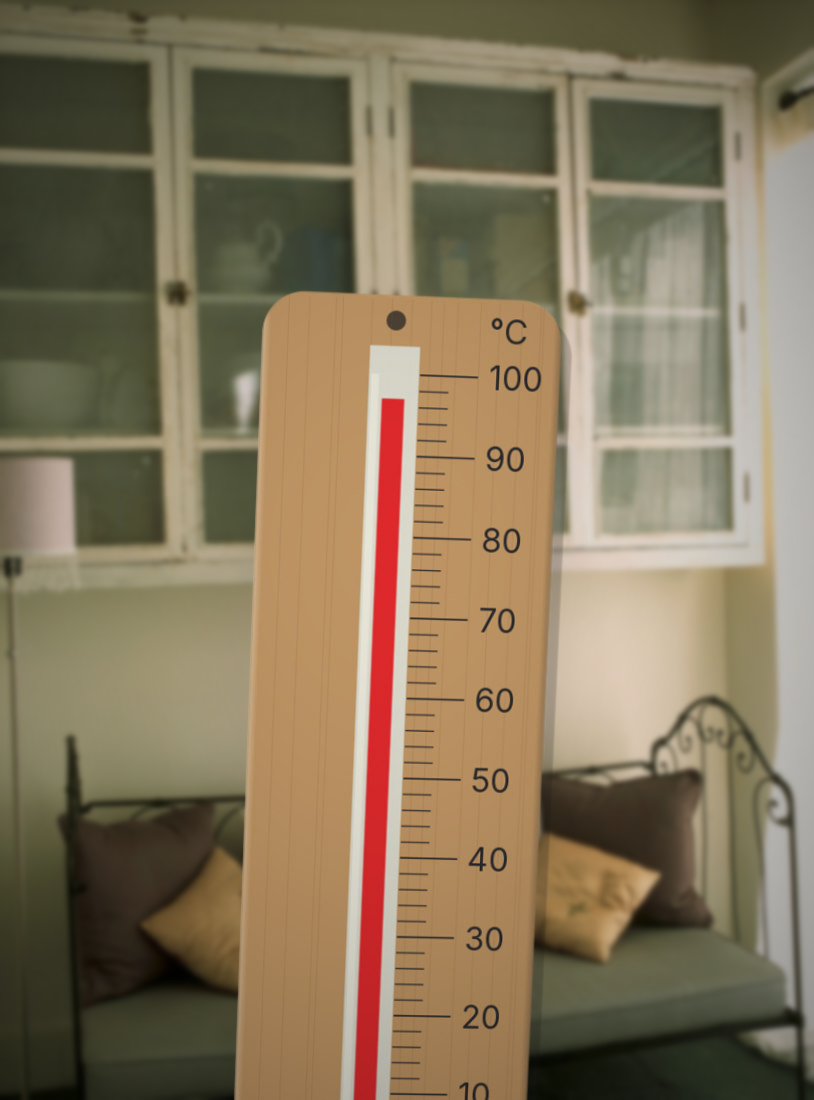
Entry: 97 °C
